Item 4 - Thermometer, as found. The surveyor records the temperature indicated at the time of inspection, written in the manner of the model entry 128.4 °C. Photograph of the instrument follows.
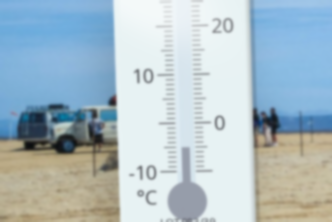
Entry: -5 °C
